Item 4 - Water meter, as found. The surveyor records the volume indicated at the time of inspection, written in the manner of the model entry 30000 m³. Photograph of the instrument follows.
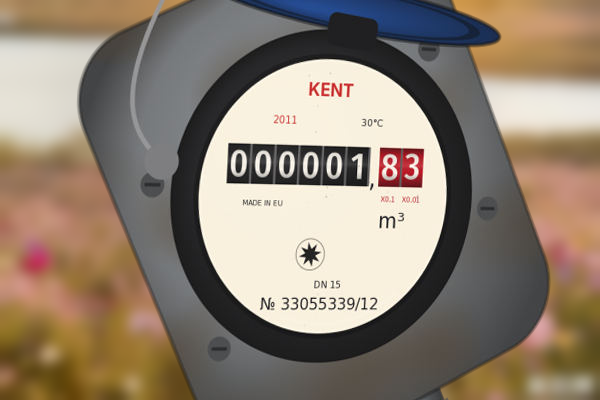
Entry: 1.83 m³
